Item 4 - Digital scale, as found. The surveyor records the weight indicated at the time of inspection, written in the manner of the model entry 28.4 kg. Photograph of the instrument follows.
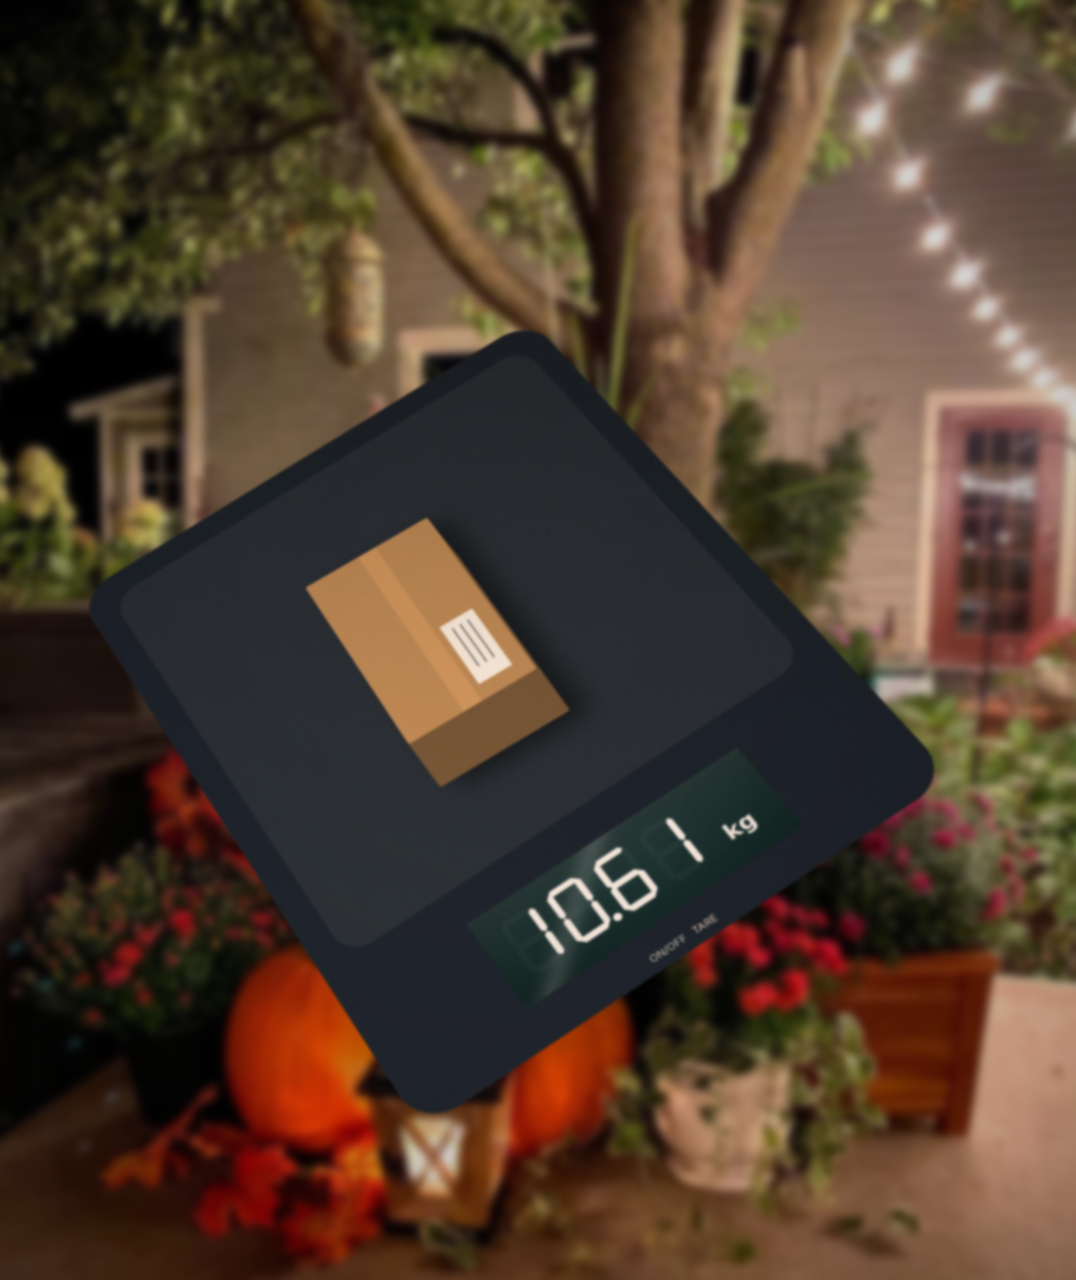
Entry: 10.61 kg
